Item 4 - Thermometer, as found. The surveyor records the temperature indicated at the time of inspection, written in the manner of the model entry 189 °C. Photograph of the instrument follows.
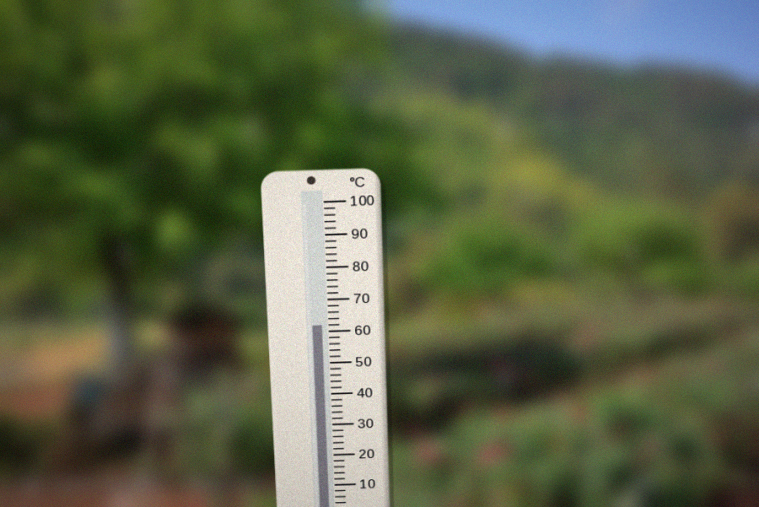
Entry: 62 °C
